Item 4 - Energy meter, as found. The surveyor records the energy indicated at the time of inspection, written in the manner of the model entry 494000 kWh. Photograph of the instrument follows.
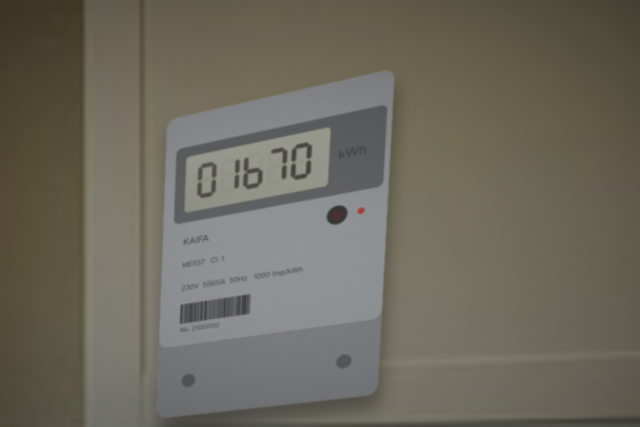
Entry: 1670 kWh
